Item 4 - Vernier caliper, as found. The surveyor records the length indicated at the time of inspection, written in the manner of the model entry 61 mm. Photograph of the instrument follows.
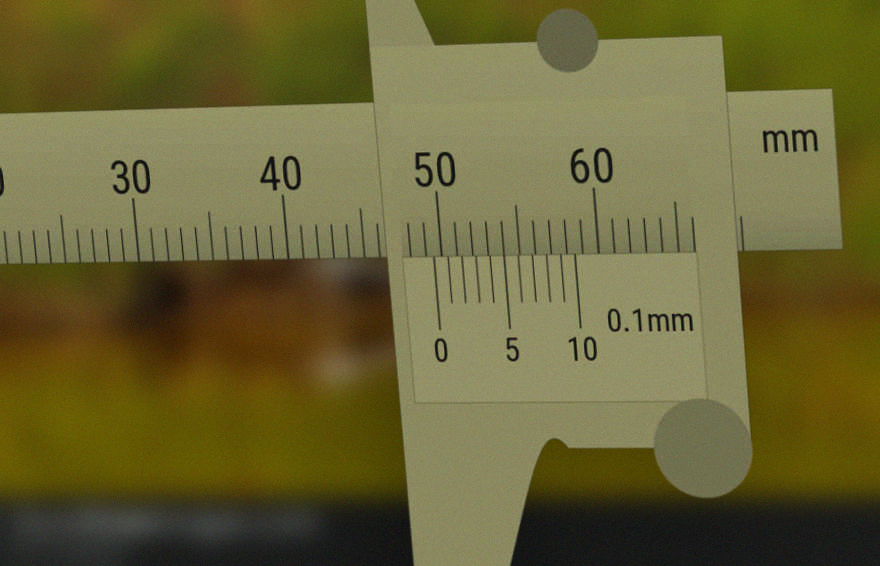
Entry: 49.5 mm
